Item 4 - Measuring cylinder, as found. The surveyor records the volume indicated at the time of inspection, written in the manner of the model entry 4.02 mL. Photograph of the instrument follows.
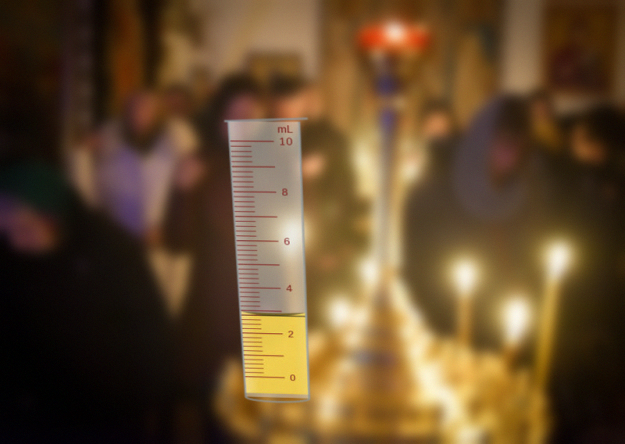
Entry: 2.8 mL
